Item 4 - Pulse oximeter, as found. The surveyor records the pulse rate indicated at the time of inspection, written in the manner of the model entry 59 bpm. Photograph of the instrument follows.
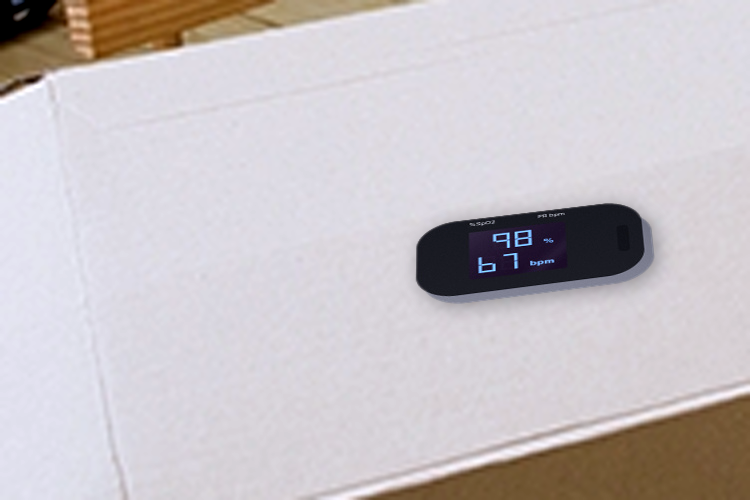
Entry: 67 bpm
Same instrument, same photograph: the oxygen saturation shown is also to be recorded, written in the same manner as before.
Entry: 98 %
